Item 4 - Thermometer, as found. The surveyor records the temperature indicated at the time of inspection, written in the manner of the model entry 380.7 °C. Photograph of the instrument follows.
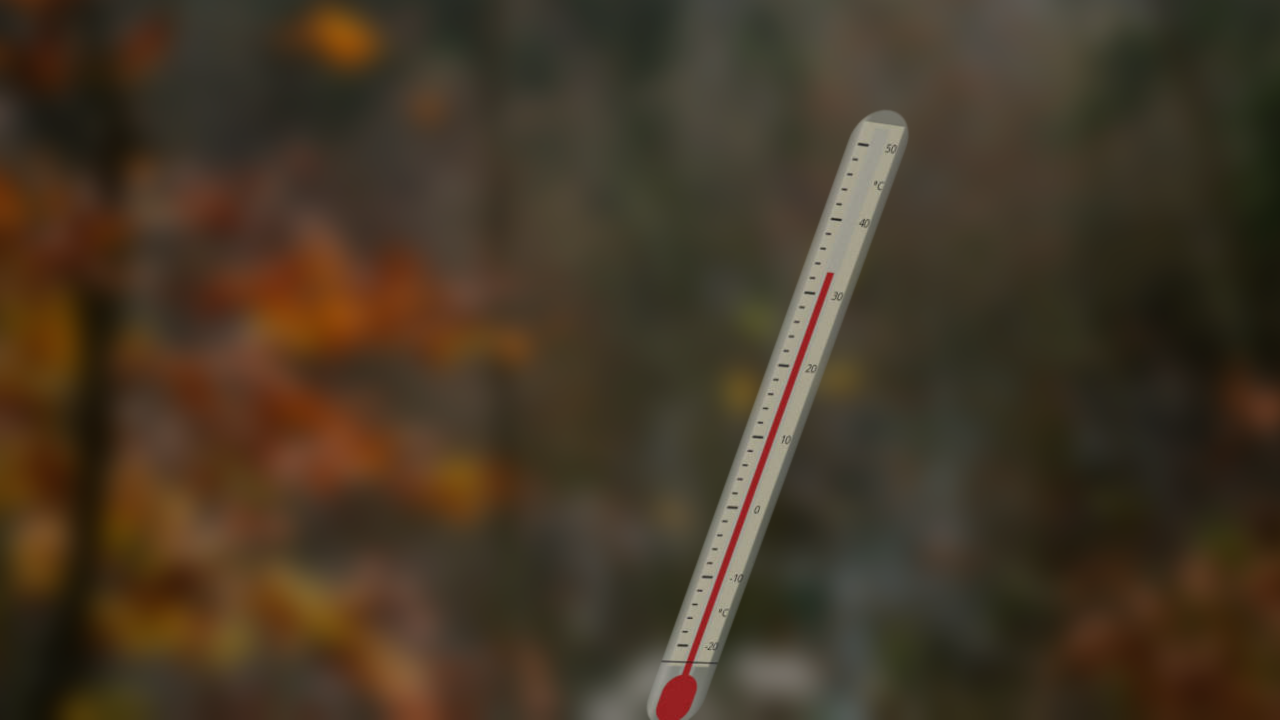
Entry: 33 °C
